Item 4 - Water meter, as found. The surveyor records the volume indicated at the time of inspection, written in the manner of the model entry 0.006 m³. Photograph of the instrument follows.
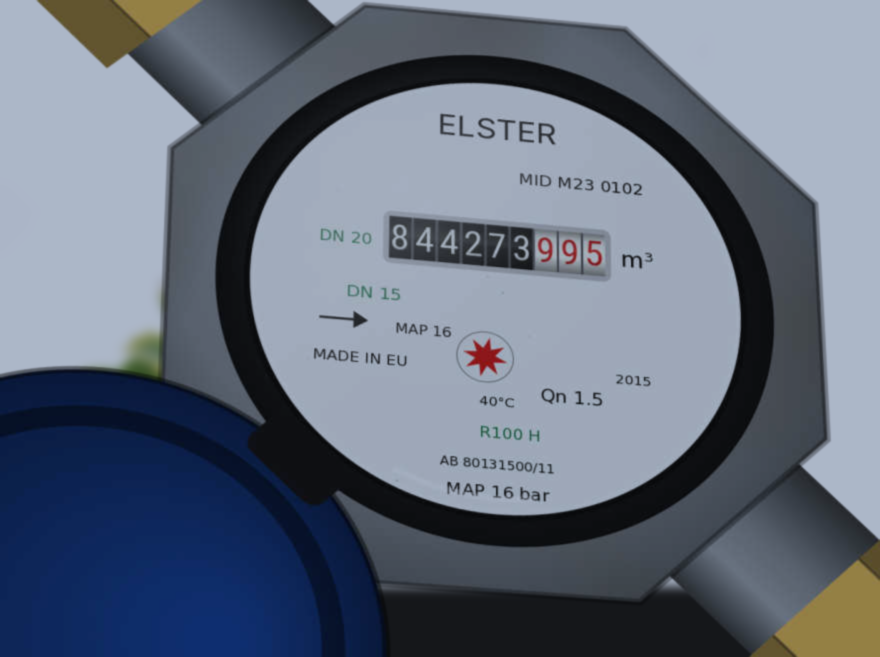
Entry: 844273.995 m³
